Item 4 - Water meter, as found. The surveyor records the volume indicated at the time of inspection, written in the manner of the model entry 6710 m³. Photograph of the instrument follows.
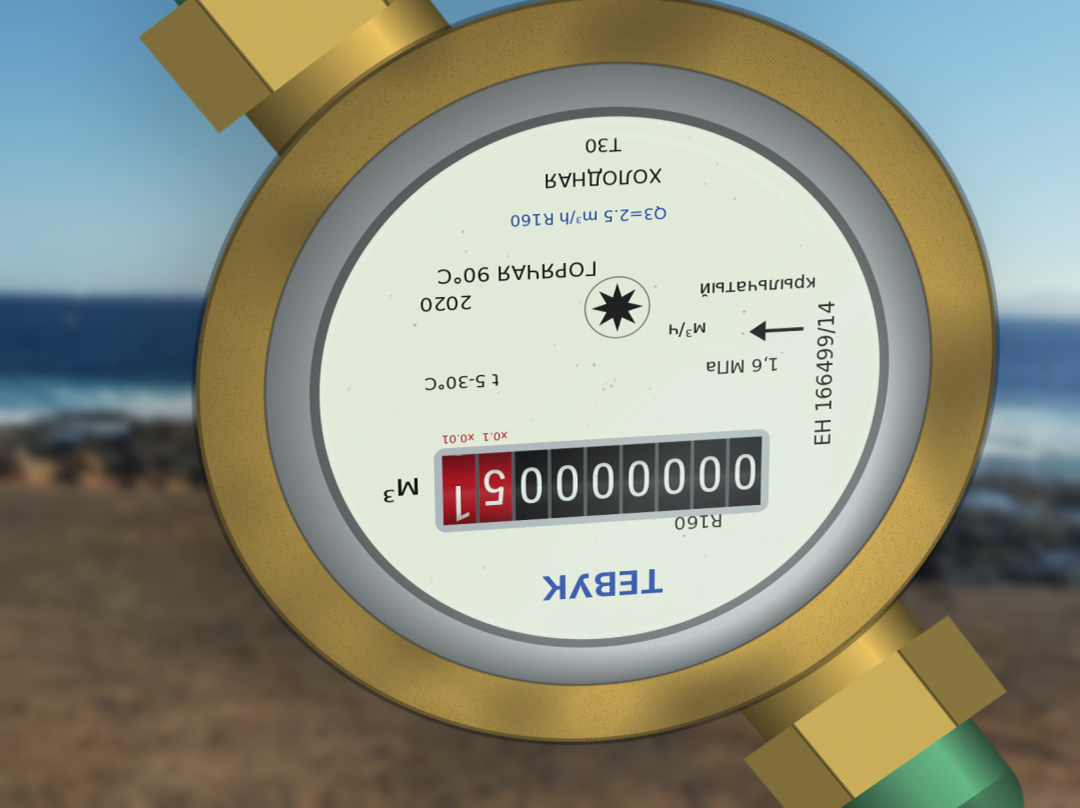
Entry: 0.51 m³
